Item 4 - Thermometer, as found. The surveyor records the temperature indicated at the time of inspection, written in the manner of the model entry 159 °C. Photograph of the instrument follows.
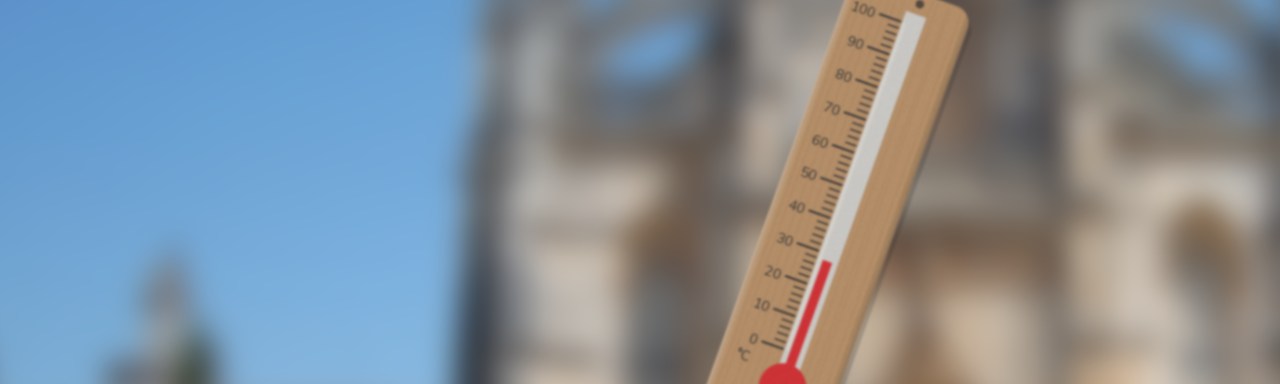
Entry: 28 °C
